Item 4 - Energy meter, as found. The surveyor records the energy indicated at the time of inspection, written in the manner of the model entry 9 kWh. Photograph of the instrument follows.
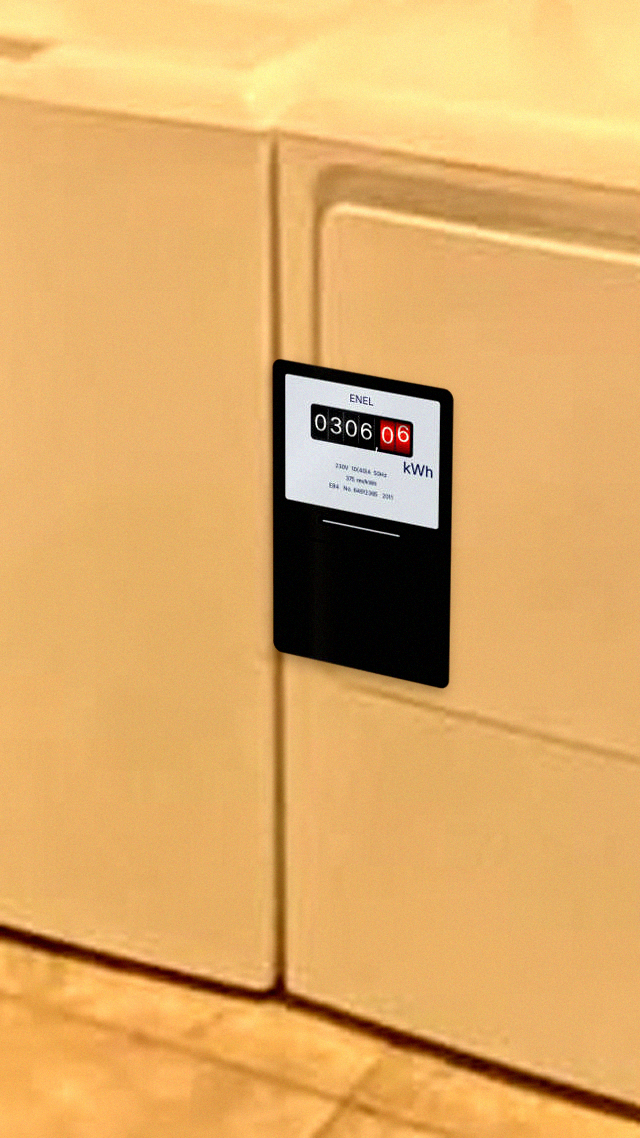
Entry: 306.06 kWh
